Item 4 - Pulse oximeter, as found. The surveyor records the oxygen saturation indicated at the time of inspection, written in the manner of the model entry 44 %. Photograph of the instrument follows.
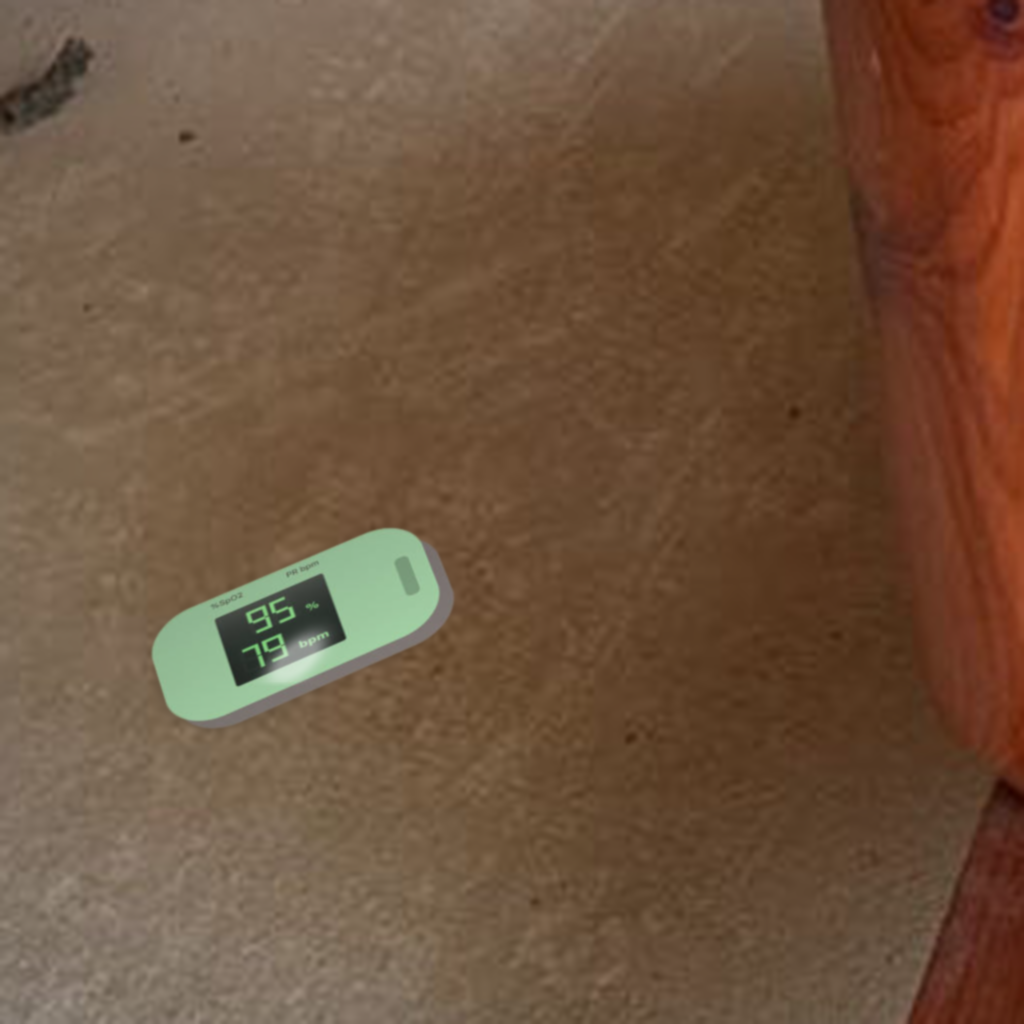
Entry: 95 %
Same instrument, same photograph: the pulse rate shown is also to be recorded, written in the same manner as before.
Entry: 79 bpm
